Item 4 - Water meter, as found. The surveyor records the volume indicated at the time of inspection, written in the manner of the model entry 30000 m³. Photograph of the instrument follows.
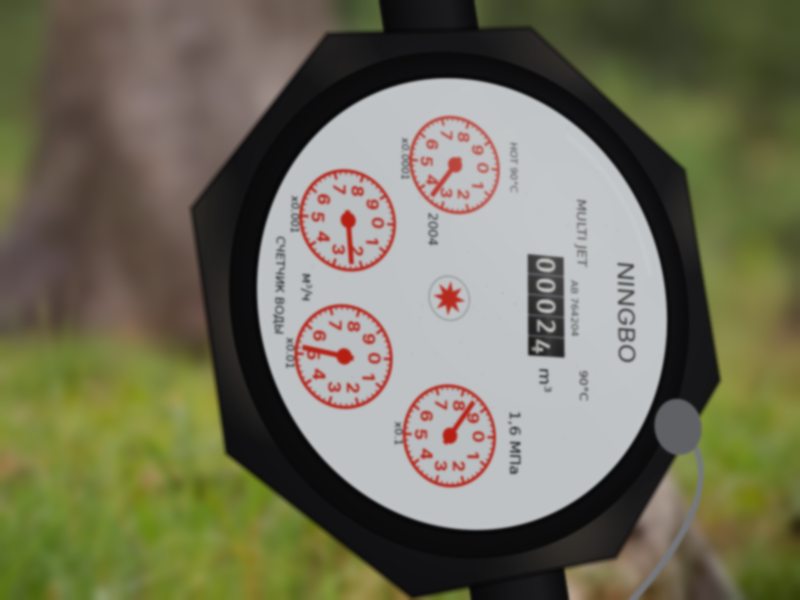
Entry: 23.8523 m³
